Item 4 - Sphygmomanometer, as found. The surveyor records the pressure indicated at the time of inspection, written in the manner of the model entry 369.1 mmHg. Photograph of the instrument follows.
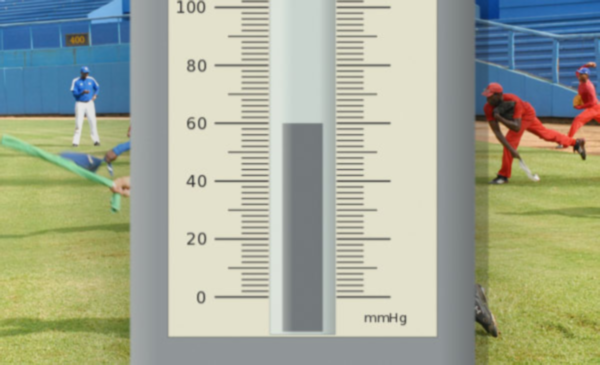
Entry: 60 mmHg
